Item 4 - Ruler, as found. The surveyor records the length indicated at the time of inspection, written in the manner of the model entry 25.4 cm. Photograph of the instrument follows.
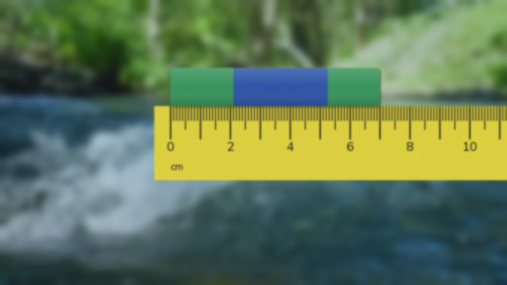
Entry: 7 cm
